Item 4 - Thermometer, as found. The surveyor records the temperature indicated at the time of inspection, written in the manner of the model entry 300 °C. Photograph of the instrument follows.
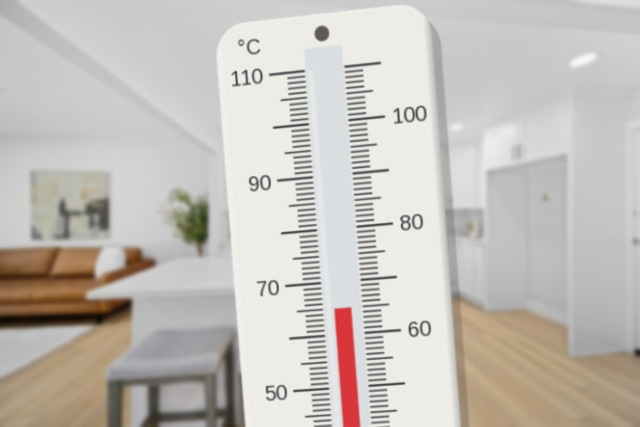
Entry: 65 °C
